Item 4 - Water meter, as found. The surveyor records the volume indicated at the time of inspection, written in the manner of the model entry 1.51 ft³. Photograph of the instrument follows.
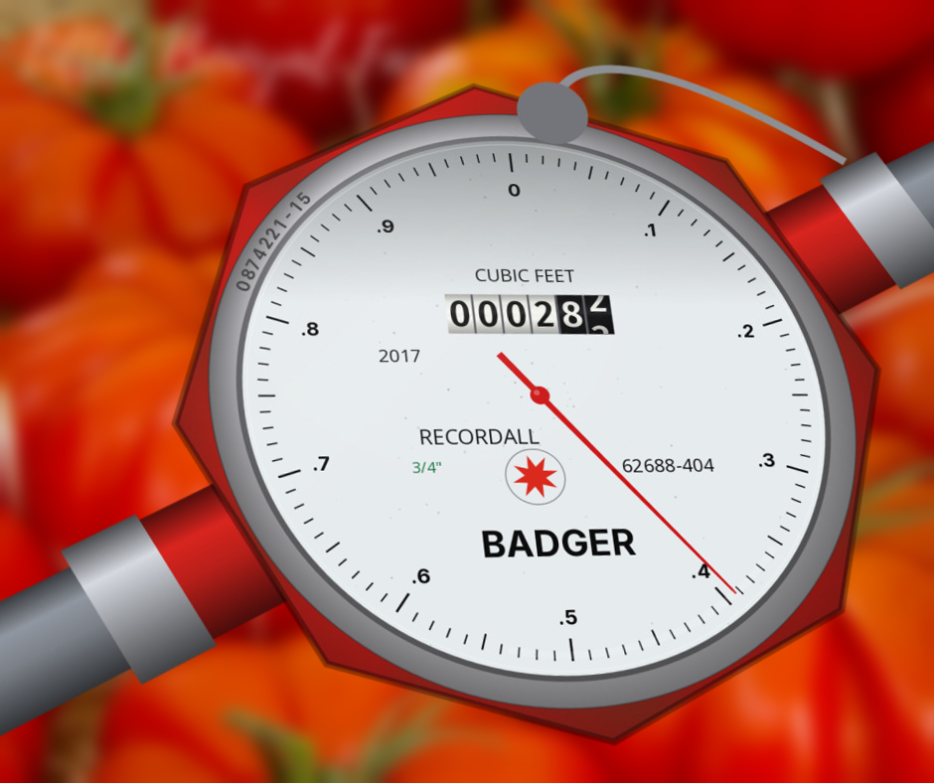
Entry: 282.39 ft³
